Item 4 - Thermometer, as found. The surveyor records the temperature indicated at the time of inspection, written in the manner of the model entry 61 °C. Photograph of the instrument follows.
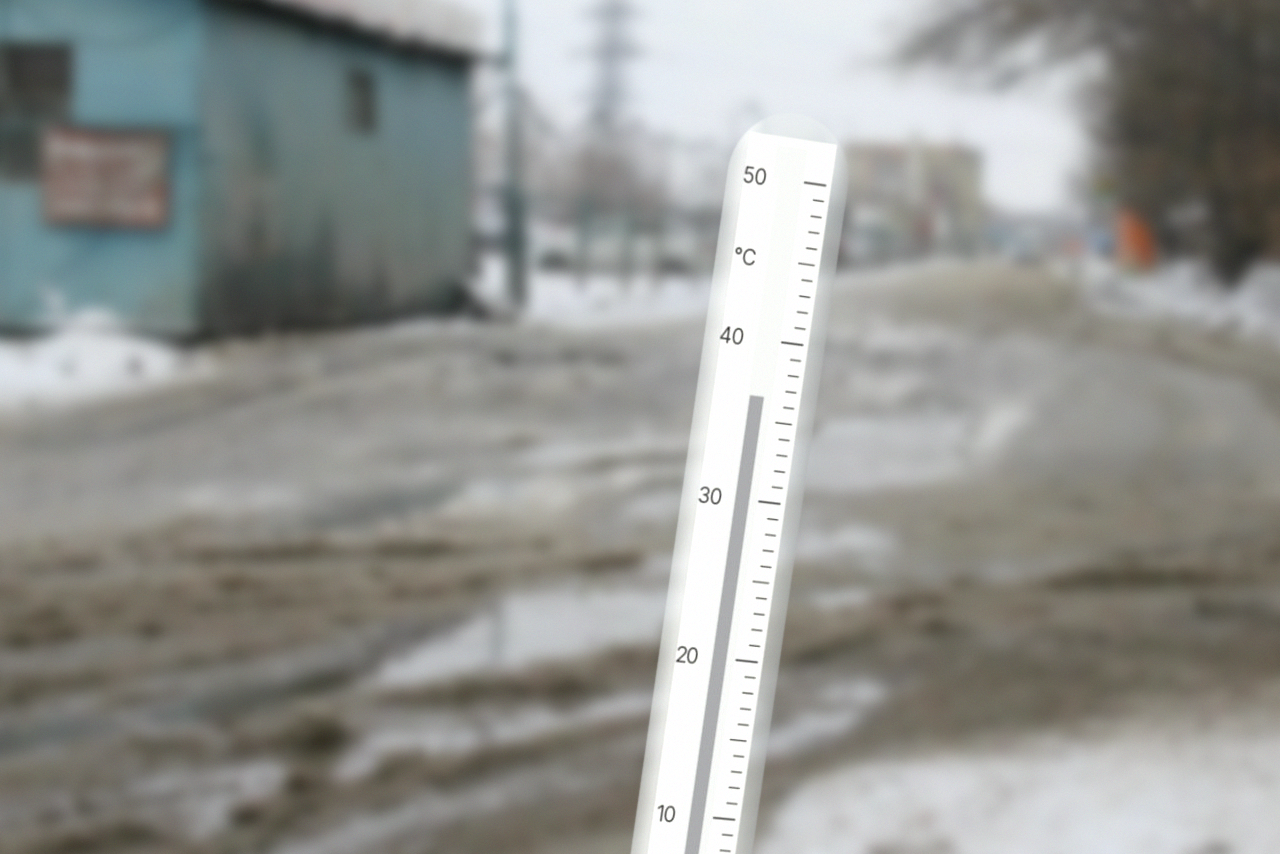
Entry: 36.5 °C
